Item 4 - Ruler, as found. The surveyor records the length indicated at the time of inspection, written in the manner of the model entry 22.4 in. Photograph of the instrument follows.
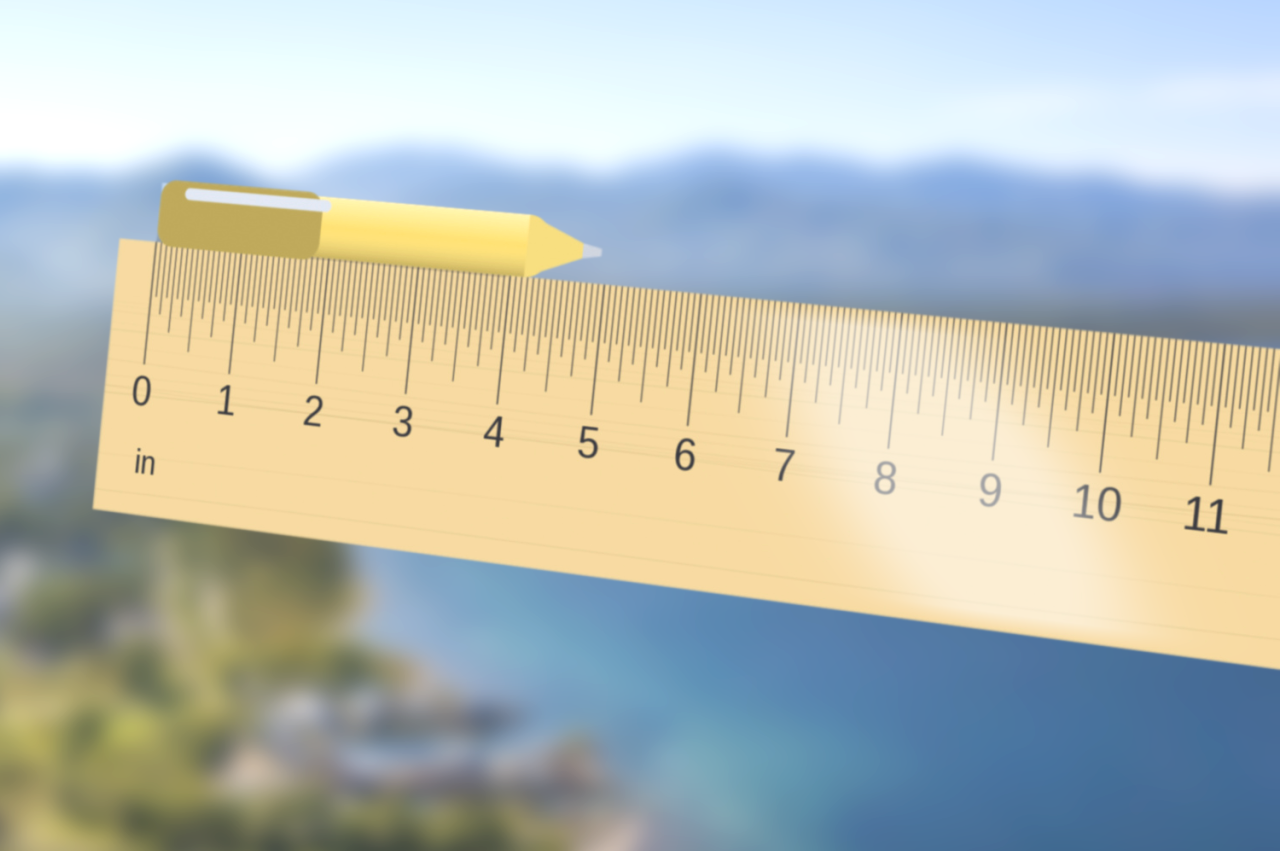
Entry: 4.9375 in
